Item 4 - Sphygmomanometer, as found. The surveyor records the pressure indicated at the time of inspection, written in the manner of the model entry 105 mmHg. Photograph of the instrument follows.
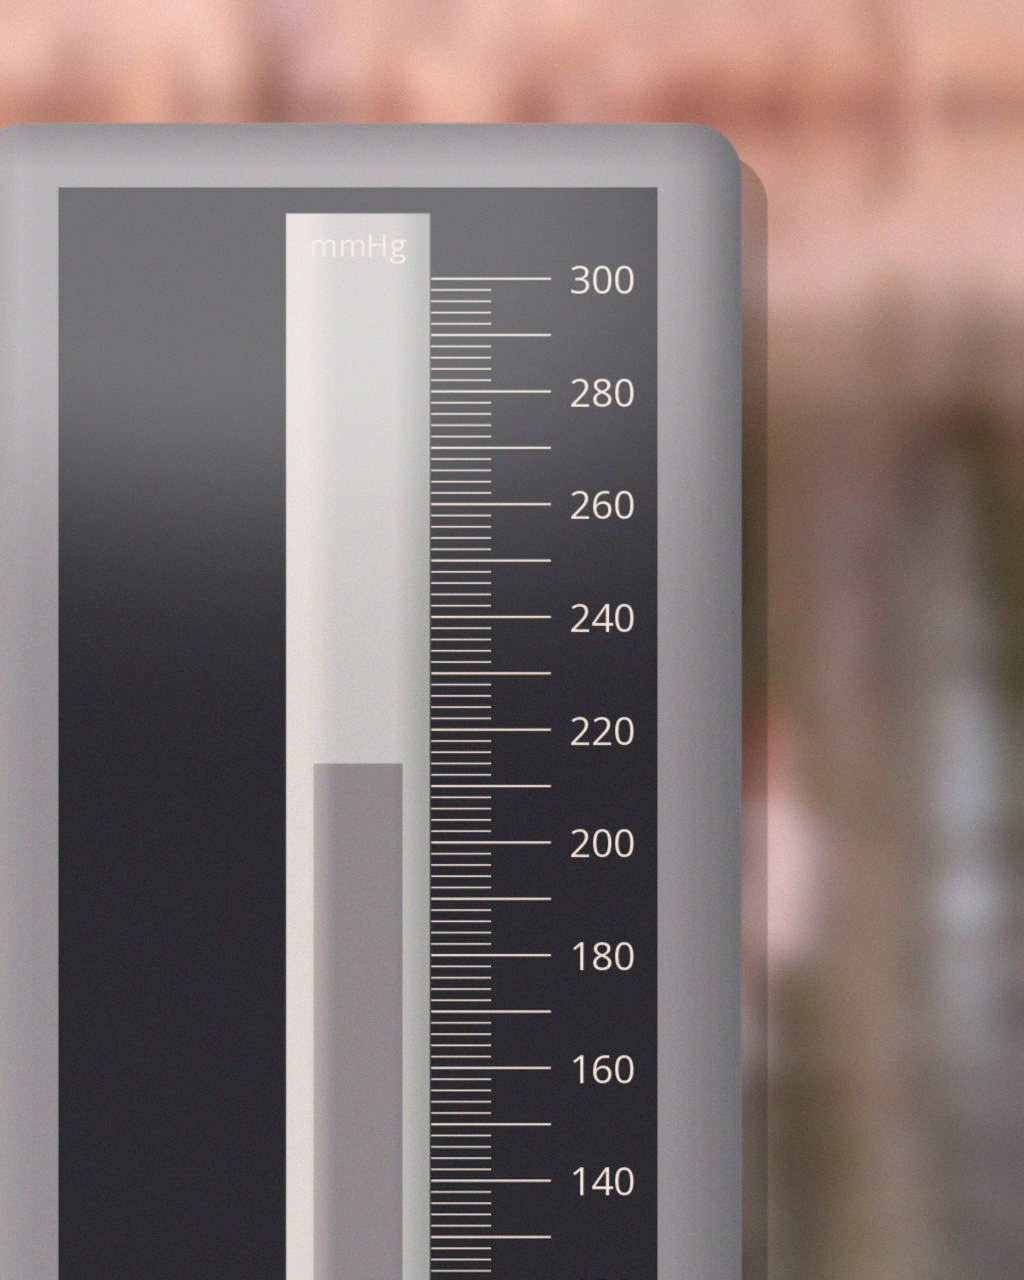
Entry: 214 mmHg
